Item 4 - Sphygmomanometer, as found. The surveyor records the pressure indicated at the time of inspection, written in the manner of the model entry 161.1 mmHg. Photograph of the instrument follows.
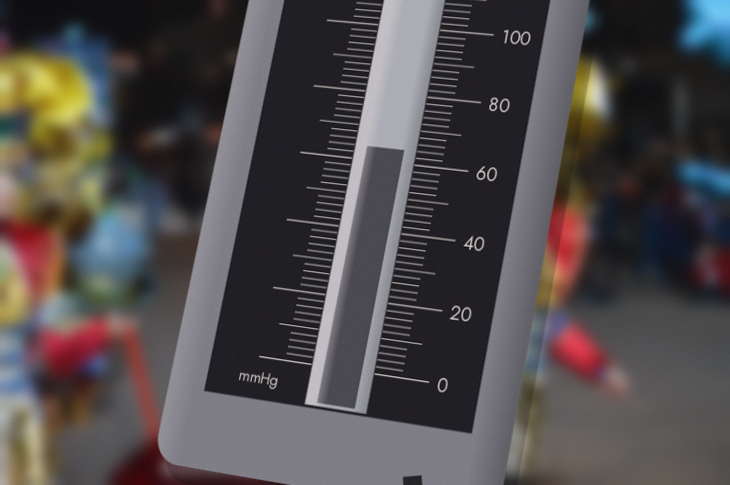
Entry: 64 mmHg
